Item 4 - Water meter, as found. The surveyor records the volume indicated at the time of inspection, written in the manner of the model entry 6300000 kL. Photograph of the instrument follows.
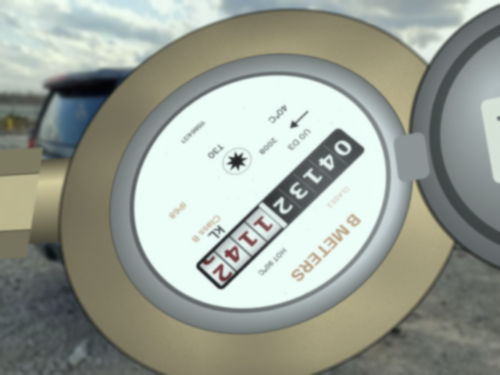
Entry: 4132.1142 kL
